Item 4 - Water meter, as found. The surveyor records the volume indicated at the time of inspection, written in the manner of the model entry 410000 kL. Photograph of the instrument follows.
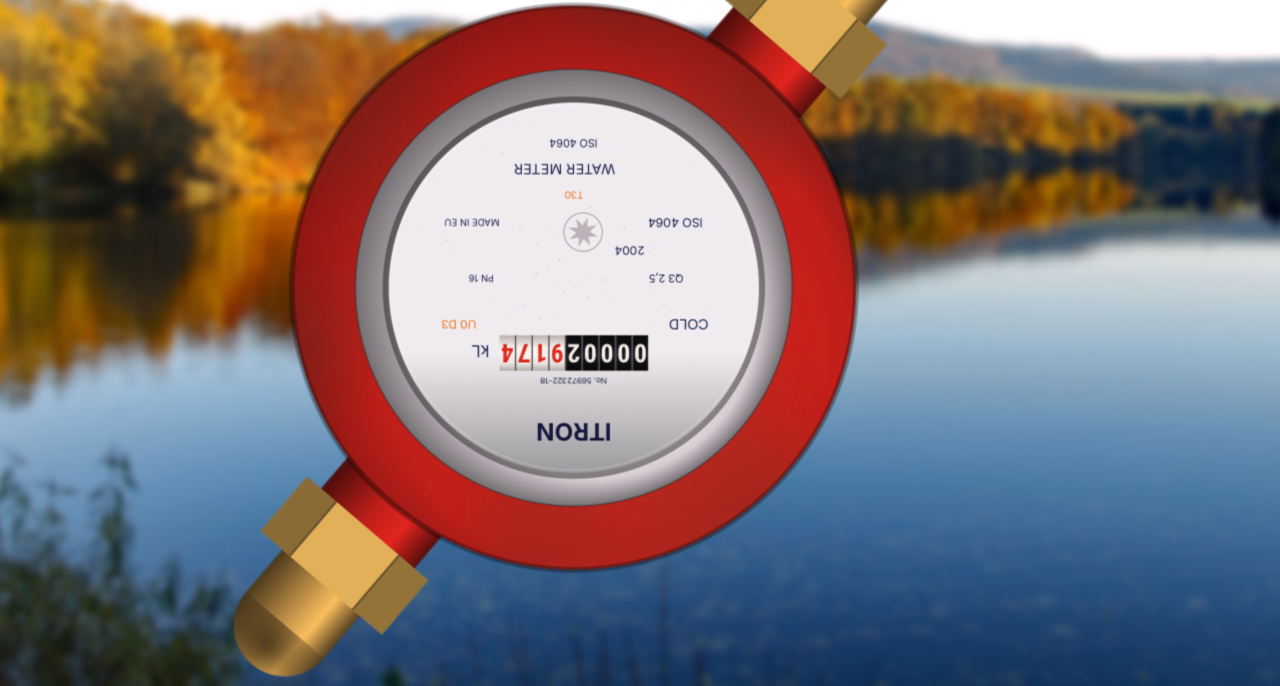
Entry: 2.9174 kL
